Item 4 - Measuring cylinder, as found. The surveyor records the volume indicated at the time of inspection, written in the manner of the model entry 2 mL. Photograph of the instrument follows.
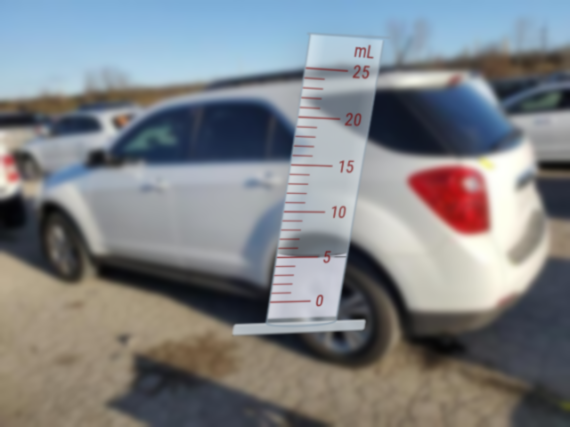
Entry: 5 mL
